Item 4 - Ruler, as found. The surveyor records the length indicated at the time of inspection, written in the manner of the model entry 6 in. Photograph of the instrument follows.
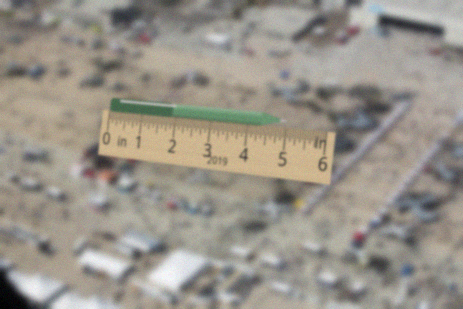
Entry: 5 in
